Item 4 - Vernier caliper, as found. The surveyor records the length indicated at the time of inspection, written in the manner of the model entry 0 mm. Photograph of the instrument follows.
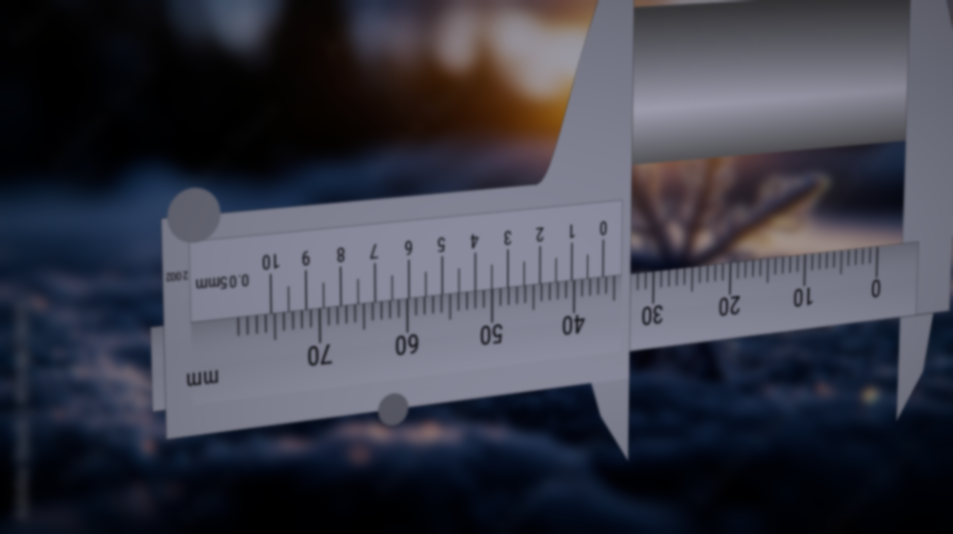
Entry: 36.4 mm
